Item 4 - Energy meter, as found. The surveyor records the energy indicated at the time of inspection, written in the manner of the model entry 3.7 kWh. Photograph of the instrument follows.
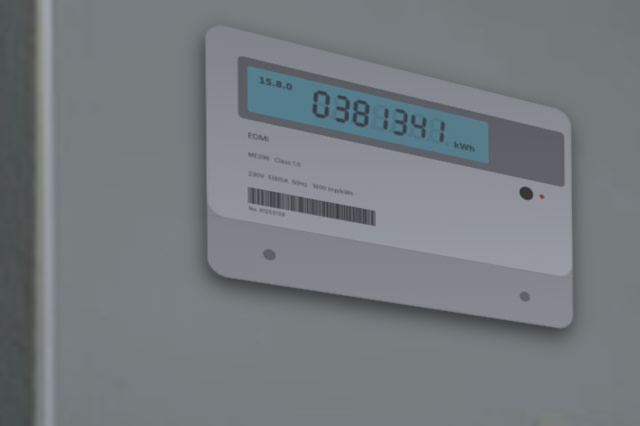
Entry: 381341 kWh
